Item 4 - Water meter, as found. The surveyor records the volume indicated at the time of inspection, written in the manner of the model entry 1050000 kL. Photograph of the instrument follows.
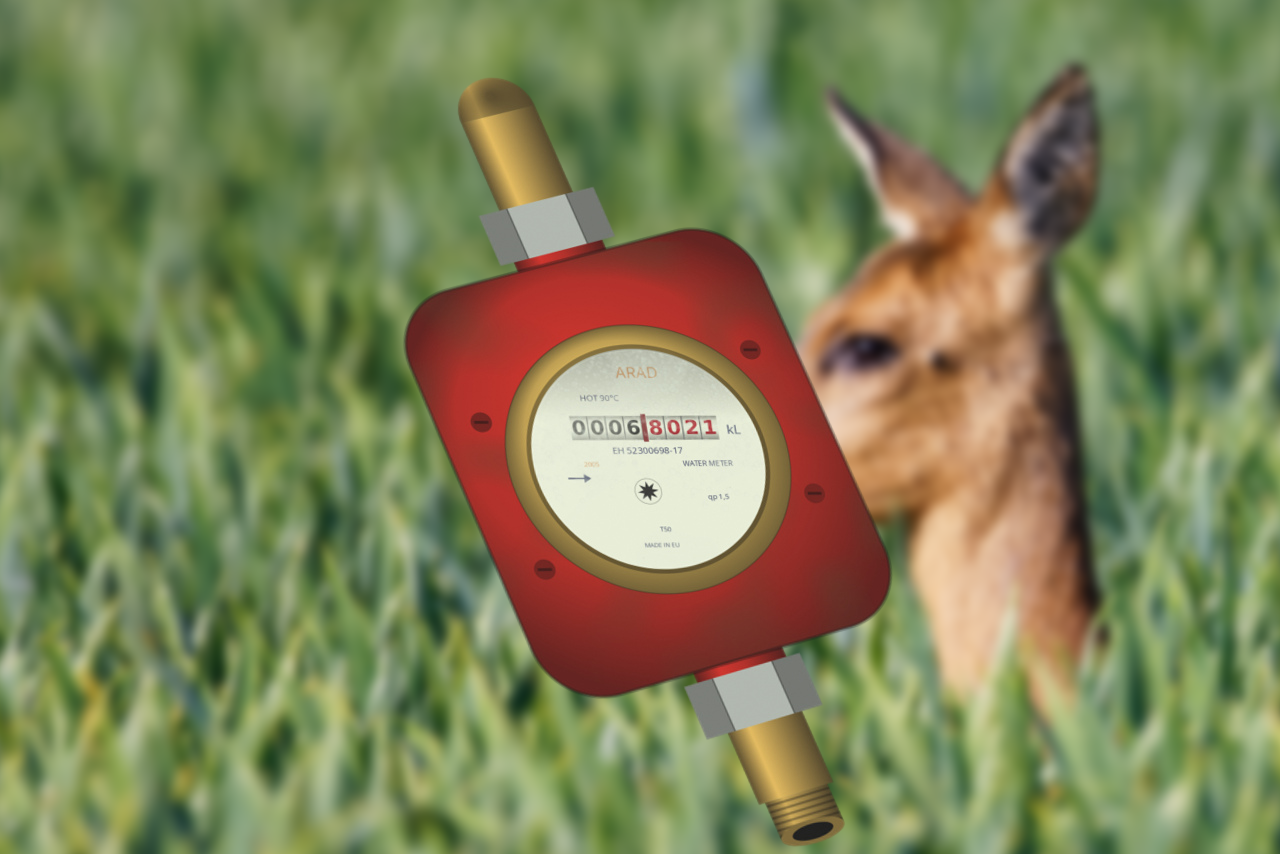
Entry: 6.8021 kL
